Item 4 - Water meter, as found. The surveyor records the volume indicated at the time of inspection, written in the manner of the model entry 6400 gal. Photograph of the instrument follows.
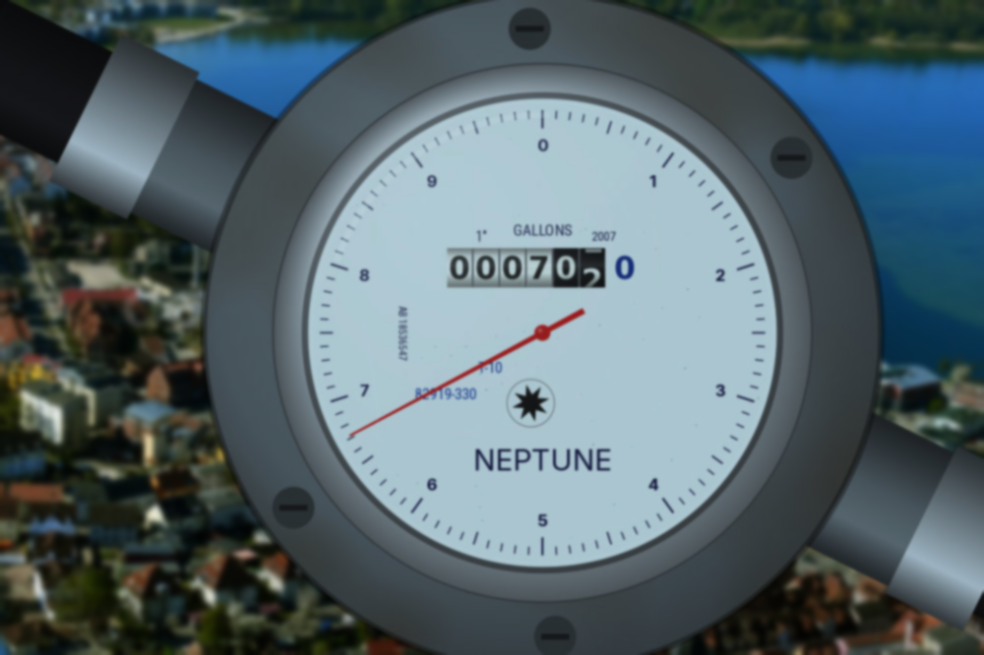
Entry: 7016.7 gal
